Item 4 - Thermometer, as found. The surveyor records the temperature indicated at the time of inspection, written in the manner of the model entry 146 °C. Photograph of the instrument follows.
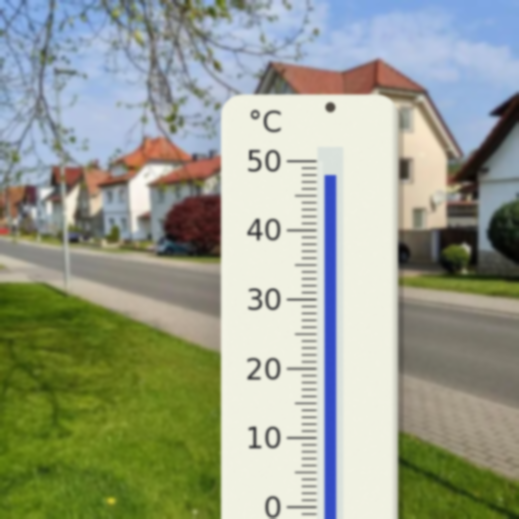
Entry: 48 °C
